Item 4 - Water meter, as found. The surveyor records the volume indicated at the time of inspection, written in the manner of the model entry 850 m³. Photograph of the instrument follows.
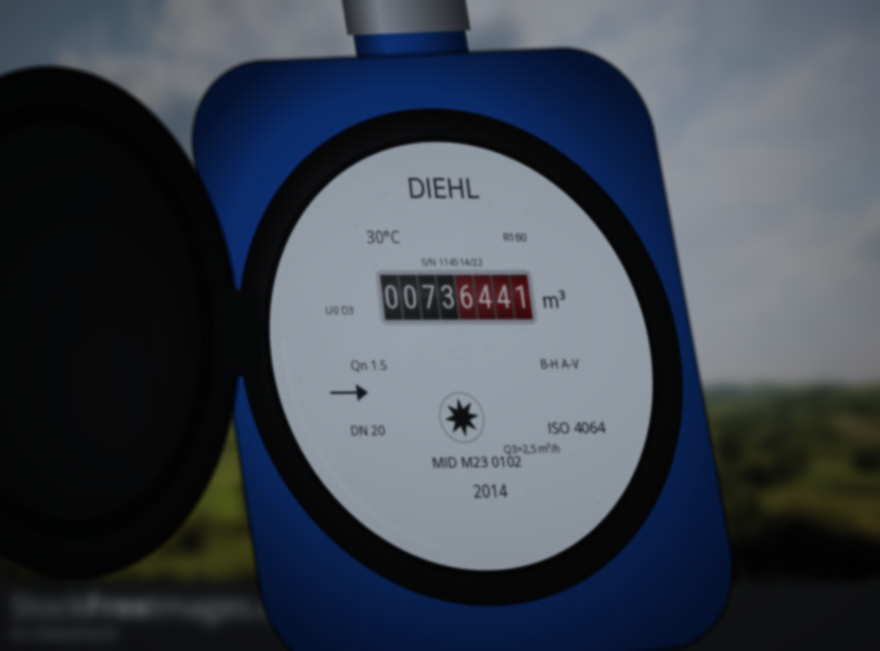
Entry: 73.6441 m³
